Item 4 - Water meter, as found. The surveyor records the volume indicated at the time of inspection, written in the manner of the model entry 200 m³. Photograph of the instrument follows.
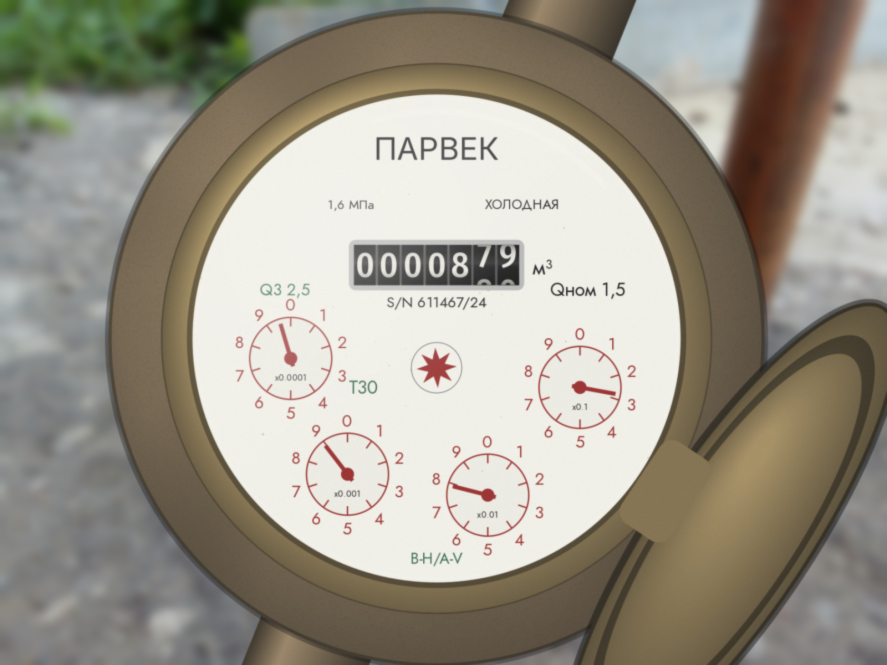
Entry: 879.2789 m³
